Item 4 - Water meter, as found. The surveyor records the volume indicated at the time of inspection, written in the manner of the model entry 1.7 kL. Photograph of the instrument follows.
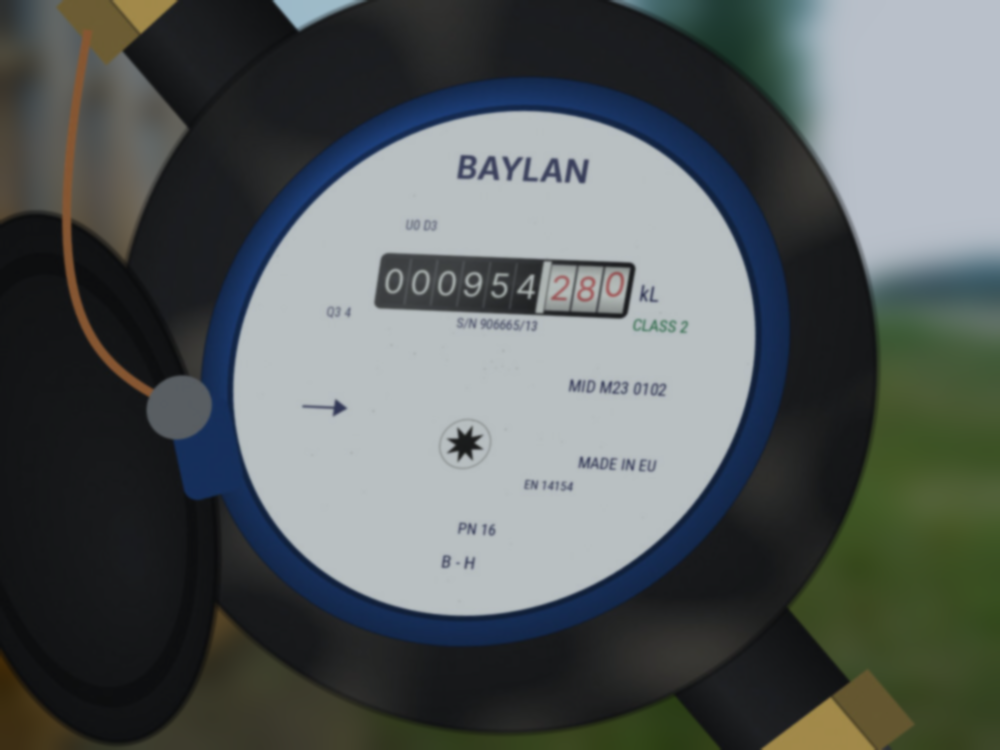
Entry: 954.280 kL
